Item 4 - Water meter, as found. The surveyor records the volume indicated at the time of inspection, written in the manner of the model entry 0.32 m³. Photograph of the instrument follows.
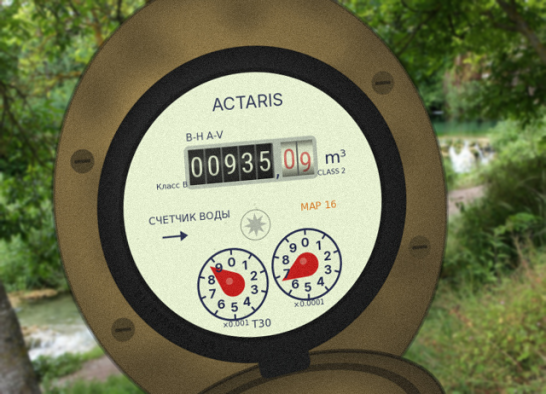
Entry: 935.0886 m³
